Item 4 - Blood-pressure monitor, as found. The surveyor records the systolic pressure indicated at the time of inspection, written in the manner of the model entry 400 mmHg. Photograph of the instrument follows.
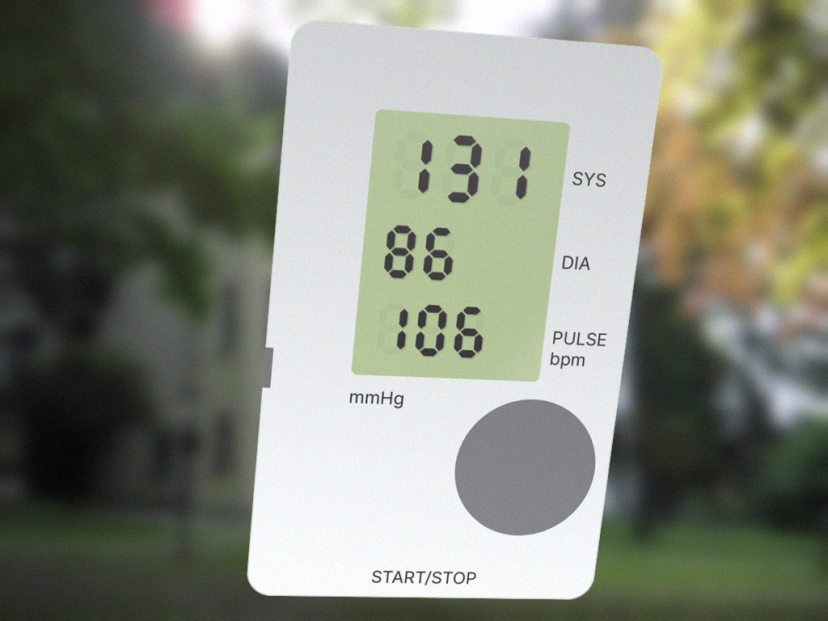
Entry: 131 mmHg
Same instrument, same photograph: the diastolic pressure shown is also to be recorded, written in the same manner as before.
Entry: 86 mmHg
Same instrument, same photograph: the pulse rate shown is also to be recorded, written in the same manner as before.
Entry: 106 bpm
